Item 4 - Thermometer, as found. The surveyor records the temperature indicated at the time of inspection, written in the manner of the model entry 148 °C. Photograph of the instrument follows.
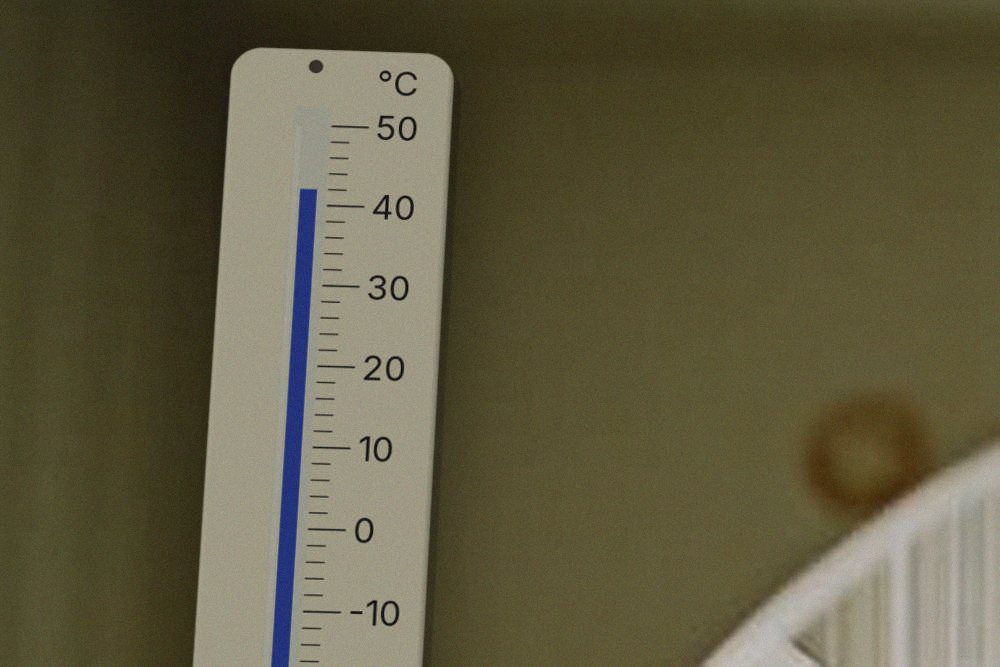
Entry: 42 °C
